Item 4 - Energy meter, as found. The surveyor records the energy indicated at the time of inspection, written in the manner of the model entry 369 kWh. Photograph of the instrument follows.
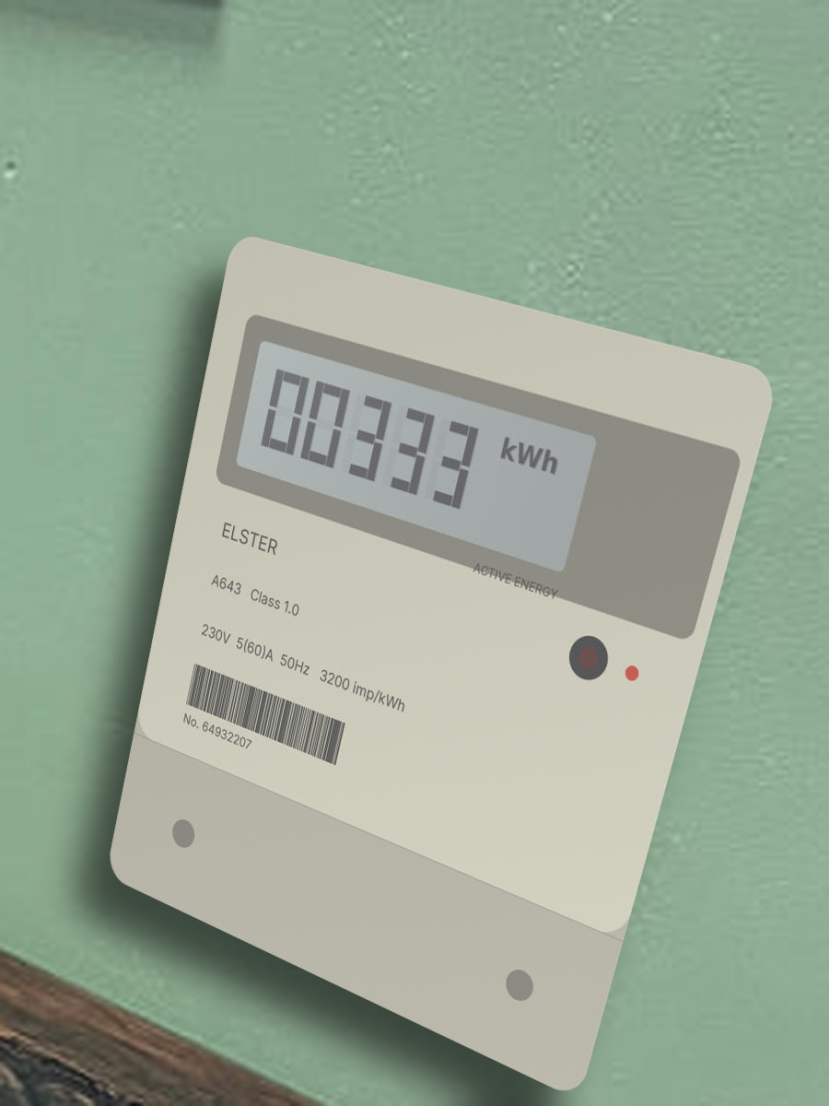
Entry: 333 kWh
